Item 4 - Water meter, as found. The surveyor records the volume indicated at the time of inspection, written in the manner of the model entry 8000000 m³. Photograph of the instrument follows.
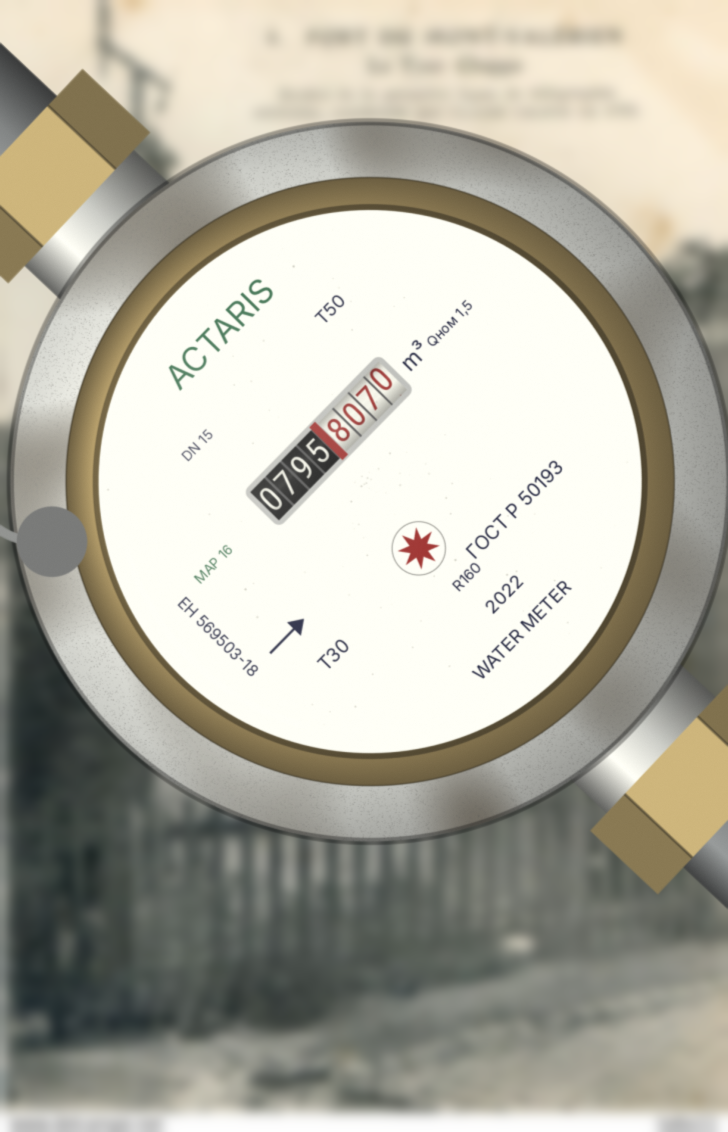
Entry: 795.8070 m³
